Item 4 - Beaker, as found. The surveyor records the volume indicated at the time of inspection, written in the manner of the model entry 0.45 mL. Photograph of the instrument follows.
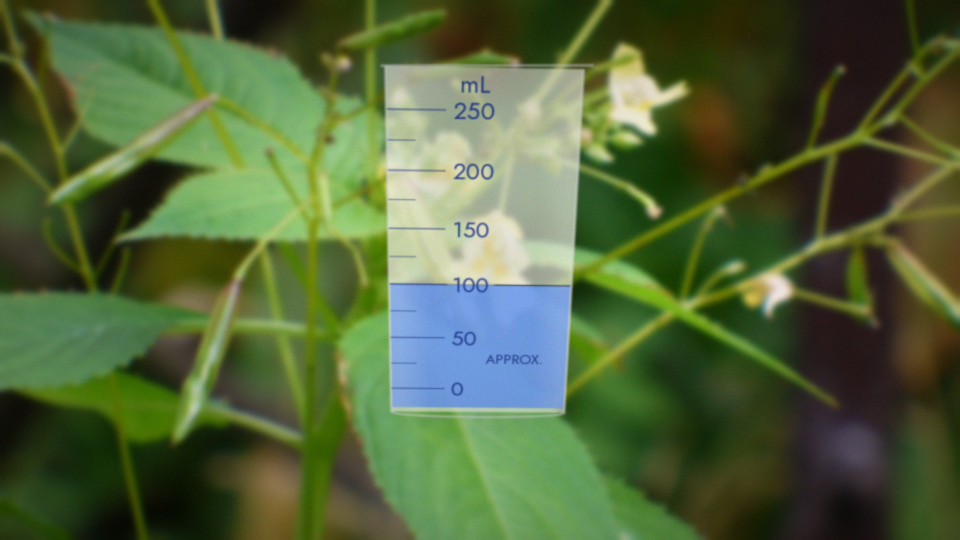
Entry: 100 mL
